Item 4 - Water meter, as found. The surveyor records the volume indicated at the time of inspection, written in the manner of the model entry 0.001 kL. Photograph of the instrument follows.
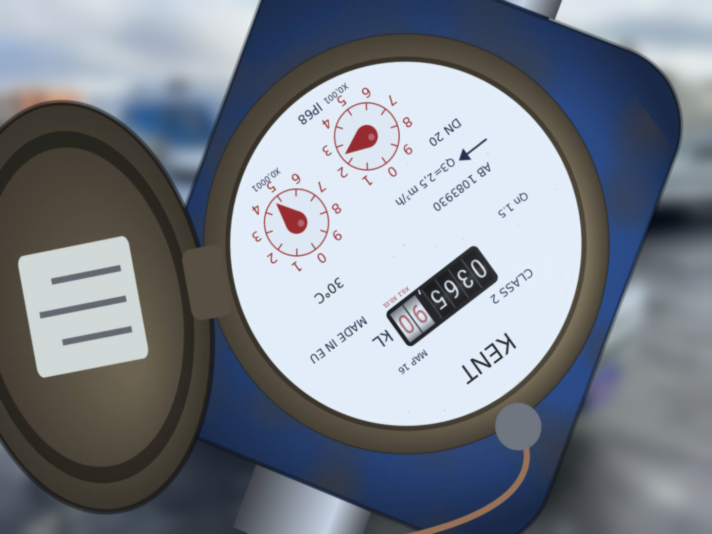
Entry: 365.9024 kL
